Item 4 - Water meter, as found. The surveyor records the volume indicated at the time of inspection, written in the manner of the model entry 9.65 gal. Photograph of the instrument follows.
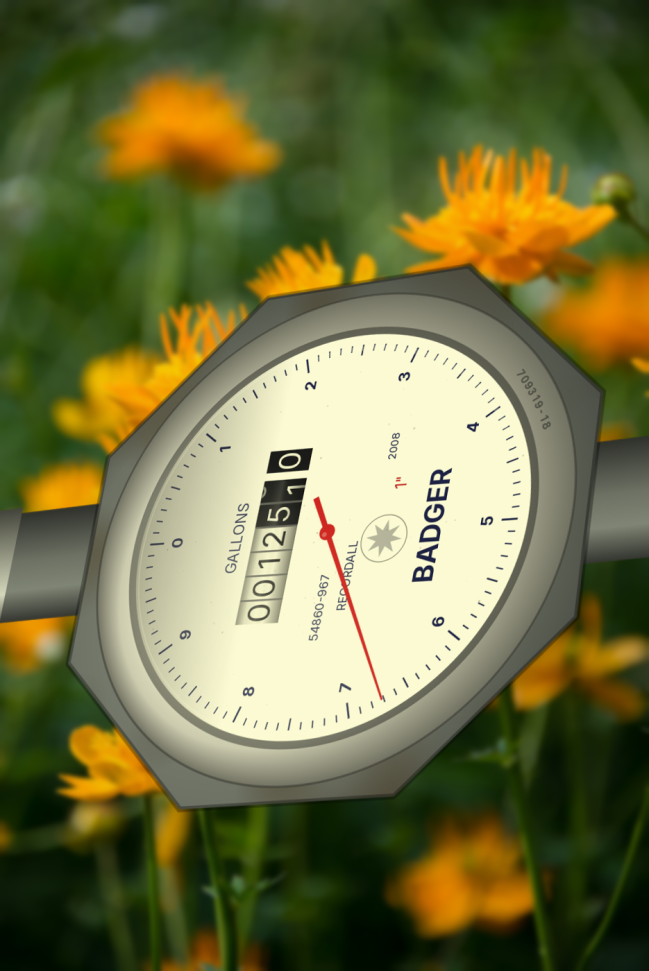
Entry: 12506.7 gal
